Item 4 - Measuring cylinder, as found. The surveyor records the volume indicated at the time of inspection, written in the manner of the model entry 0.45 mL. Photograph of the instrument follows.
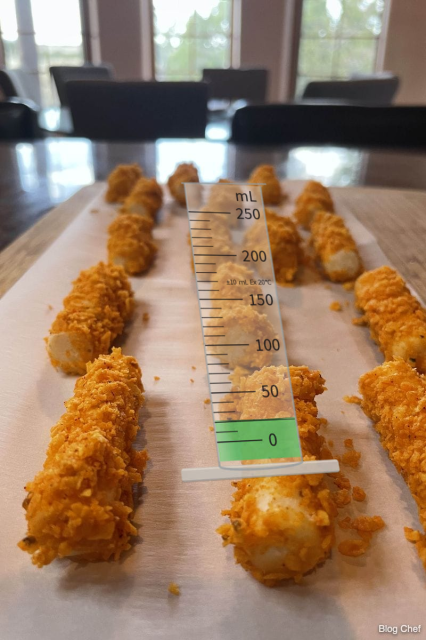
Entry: 20 mL
